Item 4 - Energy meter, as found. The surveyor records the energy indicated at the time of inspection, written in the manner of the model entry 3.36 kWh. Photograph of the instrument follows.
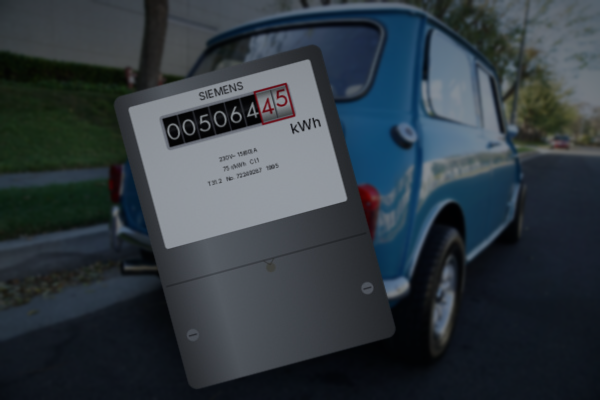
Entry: 5064.45 kWh
